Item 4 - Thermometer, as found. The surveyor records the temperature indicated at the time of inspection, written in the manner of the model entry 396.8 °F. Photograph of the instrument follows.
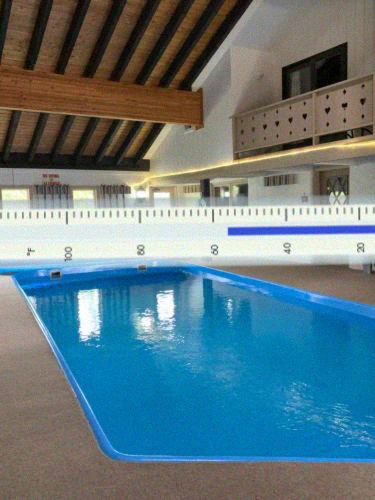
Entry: 56 °F
